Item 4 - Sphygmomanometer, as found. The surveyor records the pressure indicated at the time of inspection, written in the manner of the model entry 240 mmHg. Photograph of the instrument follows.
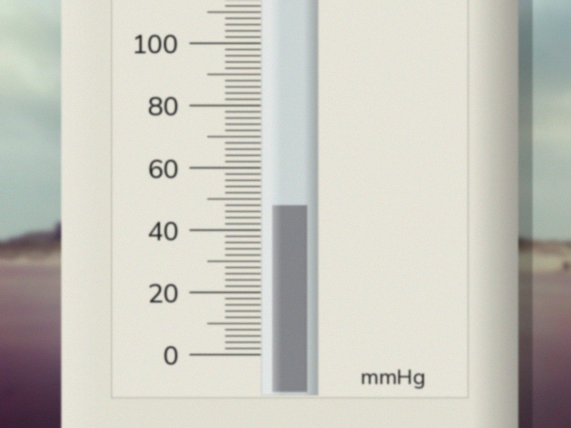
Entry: 48 mmHg
